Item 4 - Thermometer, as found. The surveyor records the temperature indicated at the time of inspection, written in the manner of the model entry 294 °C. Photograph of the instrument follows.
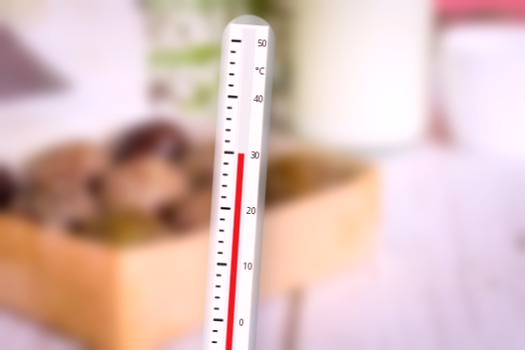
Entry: 30 °C
